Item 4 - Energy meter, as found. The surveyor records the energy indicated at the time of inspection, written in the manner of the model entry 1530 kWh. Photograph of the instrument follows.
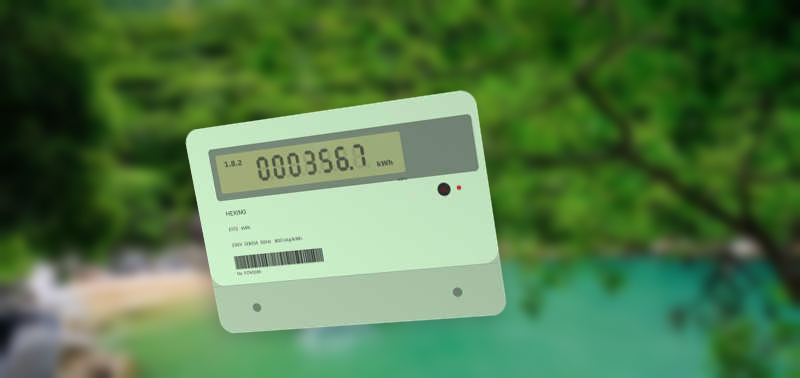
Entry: 356.7 kWh
